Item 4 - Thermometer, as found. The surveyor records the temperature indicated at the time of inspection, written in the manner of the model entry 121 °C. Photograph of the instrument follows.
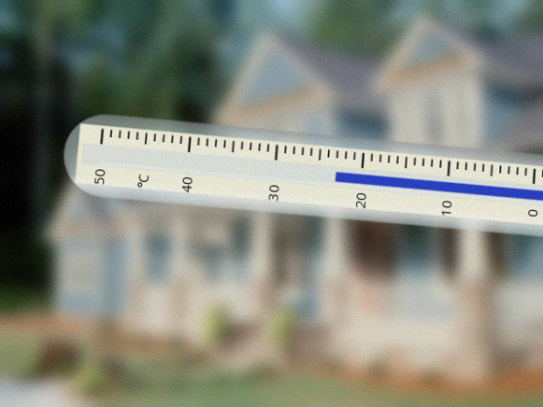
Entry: 23 °C
